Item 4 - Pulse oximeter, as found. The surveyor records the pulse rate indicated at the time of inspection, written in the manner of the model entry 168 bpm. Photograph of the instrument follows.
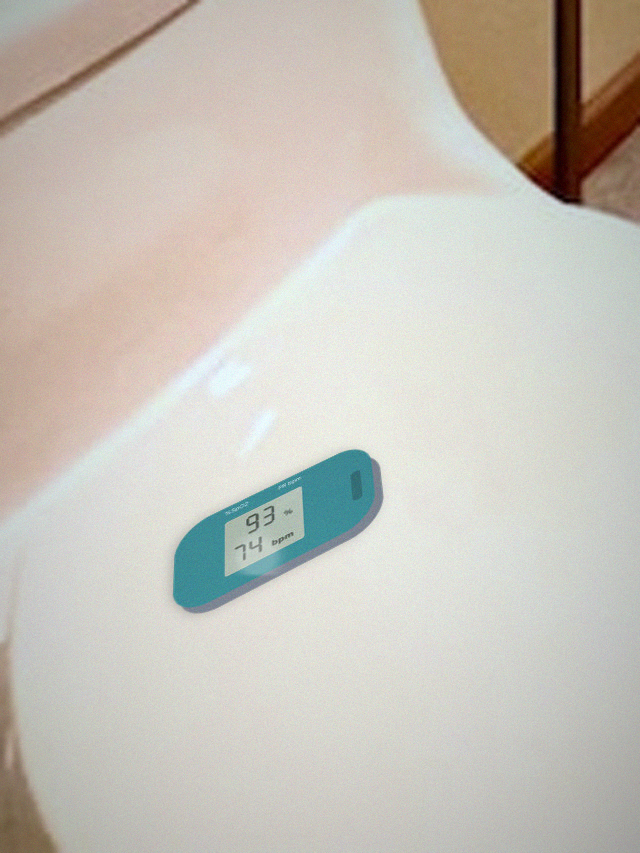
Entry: 74 bpm
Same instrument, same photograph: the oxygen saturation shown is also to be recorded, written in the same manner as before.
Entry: 93 %
